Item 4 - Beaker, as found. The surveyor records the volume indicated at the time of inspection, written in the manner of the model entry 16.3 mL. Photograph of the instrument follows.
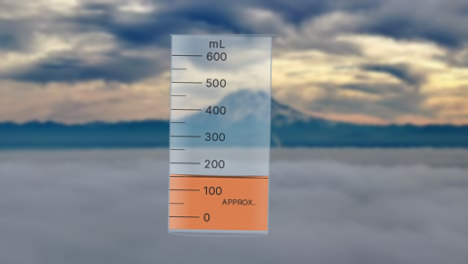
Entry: 150 mL
